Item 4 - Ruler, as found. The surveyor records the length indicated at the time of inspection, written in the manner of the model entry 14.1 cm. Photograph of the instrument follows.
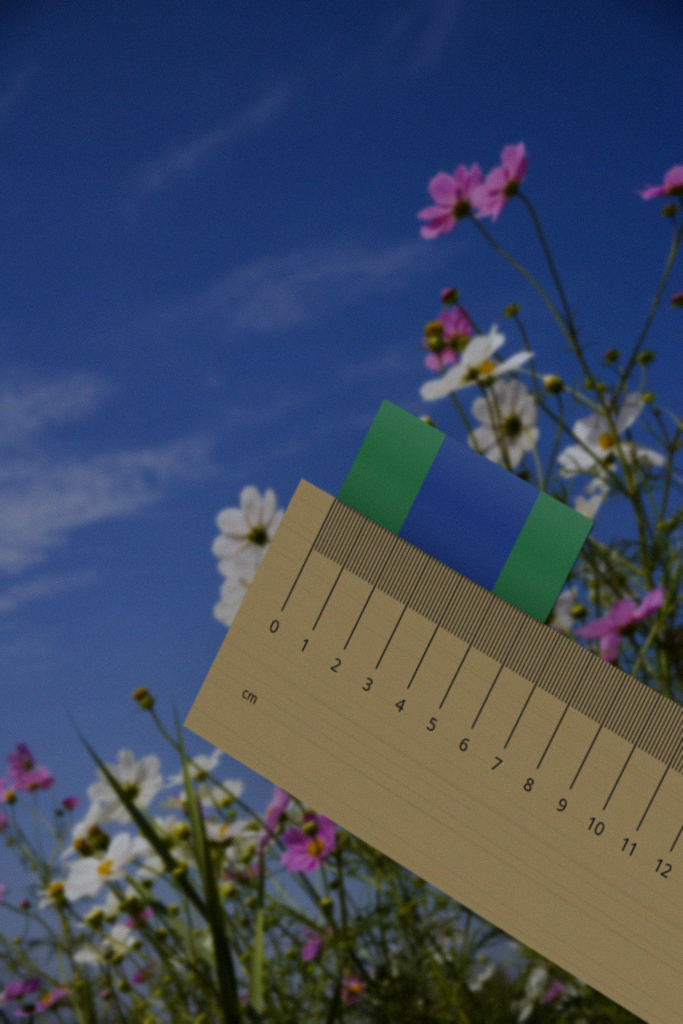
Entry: 6.5 cm
